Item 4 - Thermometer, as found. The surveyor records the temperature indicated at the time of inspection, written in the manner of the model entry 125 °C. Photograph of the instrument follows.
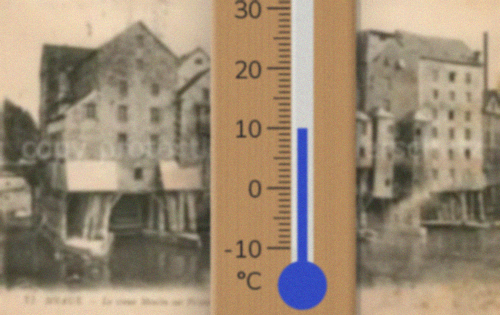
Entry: 10 °C
